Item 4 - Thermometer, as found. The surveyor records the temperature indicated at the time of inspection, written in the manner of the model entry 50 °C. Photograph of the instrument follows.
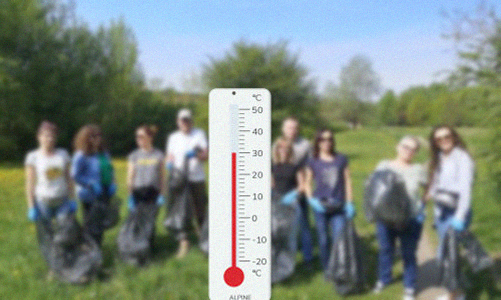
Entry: 30 °C
